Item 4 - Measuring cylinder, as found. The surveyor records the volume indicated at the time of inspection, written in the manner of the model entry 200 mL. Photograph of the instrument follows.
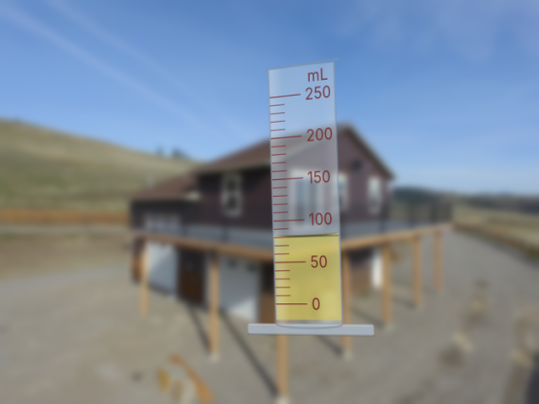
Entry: 80 mL
